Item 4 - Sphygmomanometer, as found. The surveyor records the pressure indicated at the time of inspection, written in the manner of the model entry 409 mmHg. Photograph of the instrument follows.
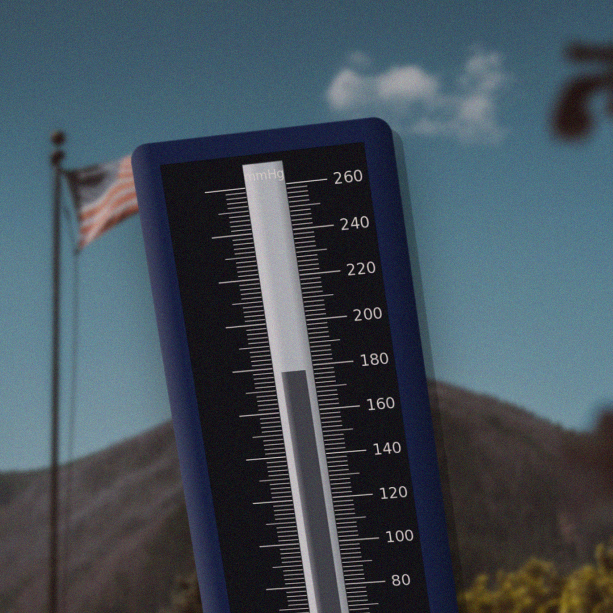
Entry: 178 mmHg
